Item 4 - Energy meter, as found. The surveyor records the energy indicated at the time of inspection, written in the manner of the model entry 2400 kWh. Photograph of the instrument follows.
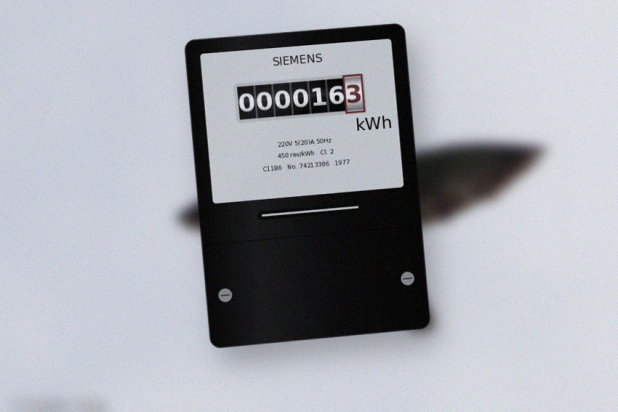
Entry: 16.3 kWh
